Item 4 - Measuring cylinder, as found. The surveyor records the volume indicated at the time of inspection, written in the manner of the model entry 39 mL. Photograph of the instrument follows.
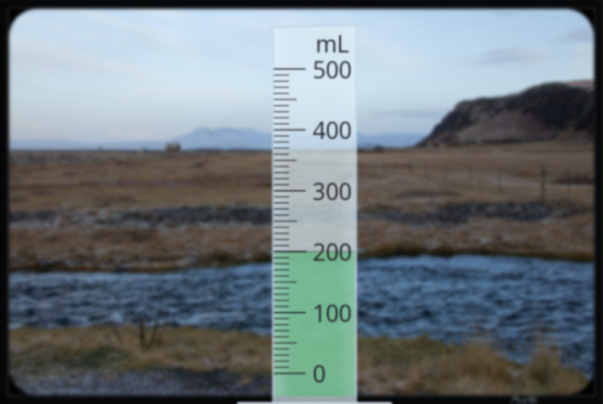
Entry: 200 mL
